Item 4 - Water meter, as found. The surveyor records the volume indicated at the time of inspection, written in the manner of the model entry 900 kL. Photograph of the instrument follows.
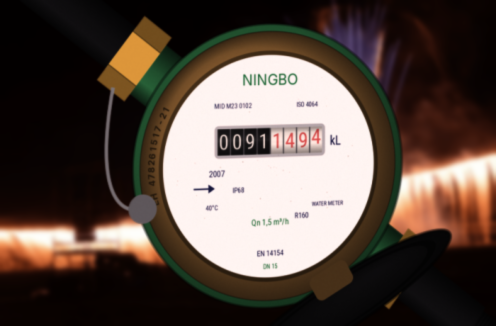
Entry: 91.1494 kL
